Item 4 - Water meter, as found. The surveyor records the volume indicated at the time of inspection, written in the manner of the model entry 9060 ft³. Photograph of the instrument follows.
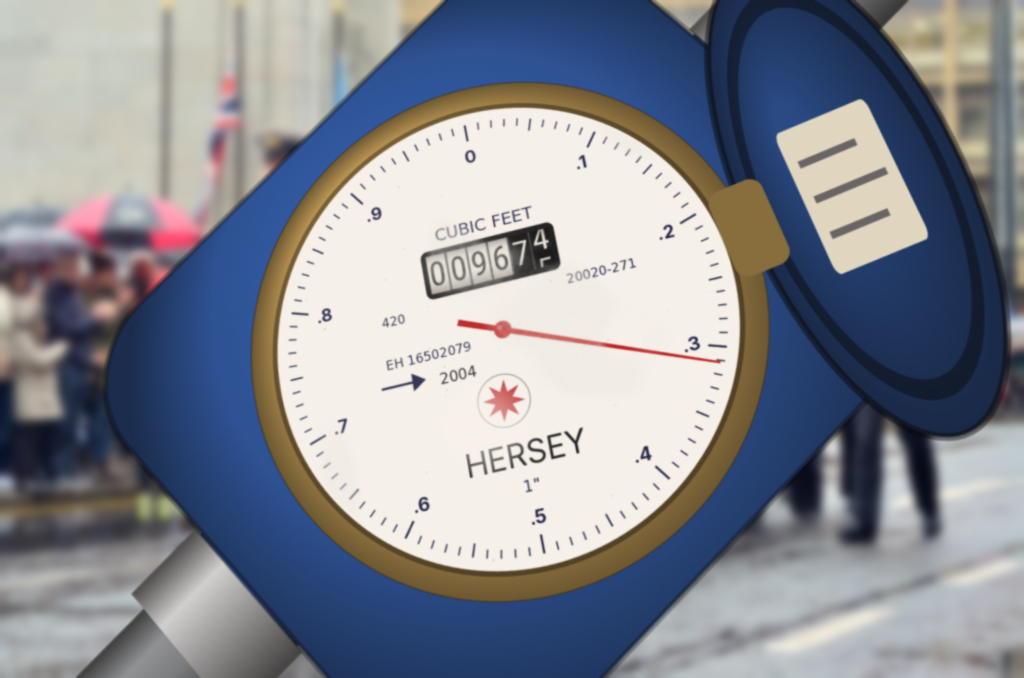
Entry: 9674.31 ft³
